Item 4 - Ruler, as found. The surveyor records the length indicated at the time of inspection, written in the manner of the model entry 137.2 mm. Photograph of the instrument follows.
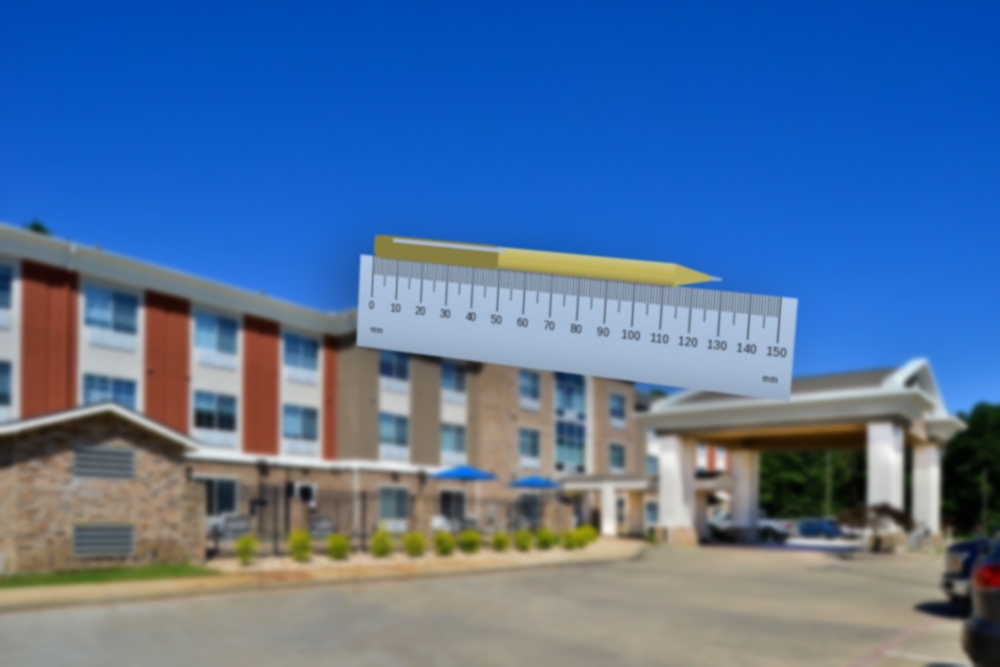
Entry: 130 mm
